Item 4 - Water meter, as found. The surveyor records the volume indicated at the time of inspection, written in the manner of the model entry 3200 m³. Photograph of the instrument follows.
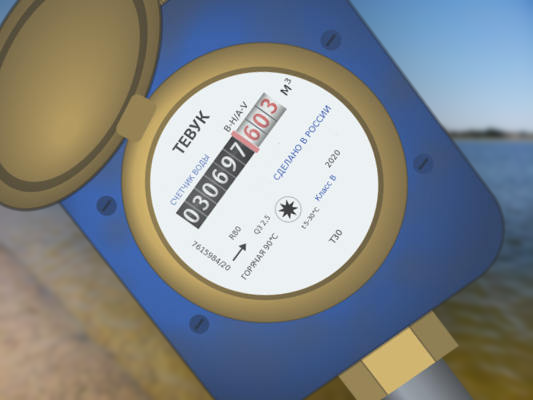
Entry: 30697.603 m³
